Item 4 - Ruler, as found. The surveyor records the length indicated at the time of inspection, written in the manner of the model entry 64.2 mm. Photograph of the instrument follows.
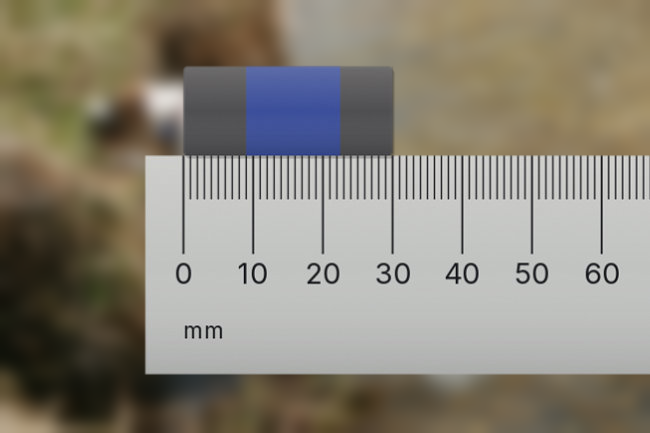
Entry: 30 mm
